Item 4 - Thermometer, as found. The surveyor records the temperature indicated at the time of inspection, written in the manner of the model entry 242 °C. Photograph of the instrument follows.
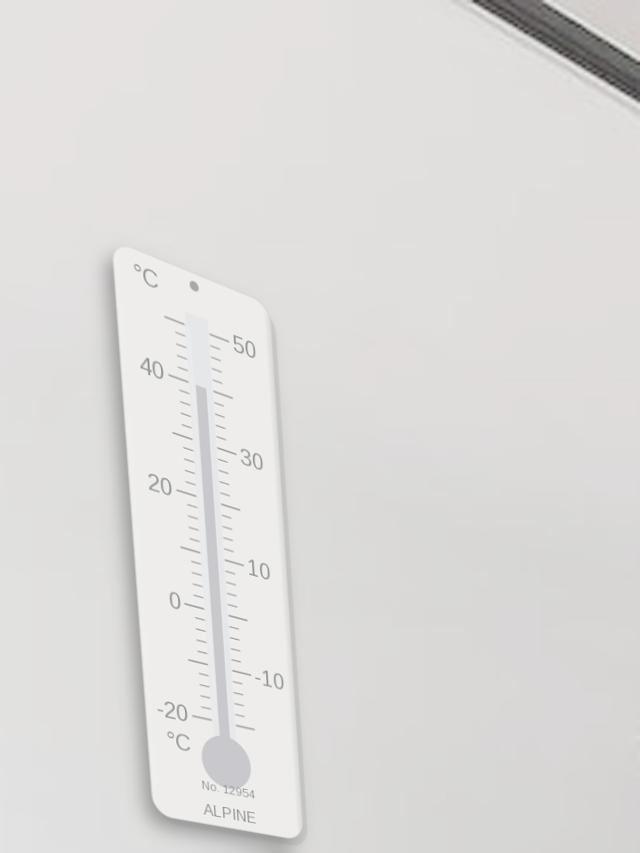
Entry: 40 °C
